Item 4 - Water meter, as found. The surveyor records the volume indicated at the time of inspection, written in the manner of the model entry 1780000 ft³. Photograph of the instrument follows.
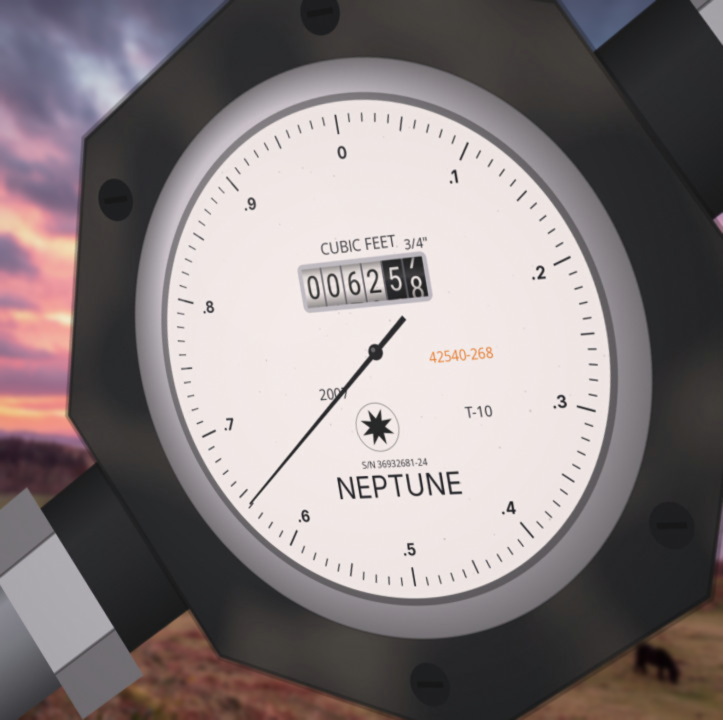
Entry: 6257.64 ft³
